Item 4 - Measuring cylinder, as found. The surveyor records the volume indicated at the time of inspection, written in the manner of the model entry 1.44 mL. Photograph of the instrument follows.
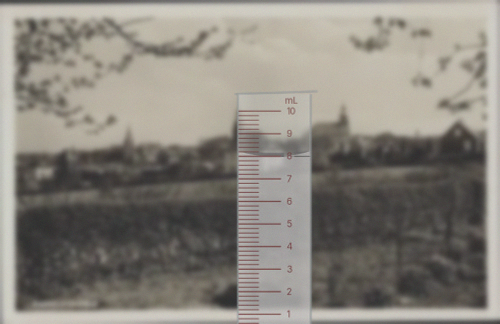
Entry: 8 mL
